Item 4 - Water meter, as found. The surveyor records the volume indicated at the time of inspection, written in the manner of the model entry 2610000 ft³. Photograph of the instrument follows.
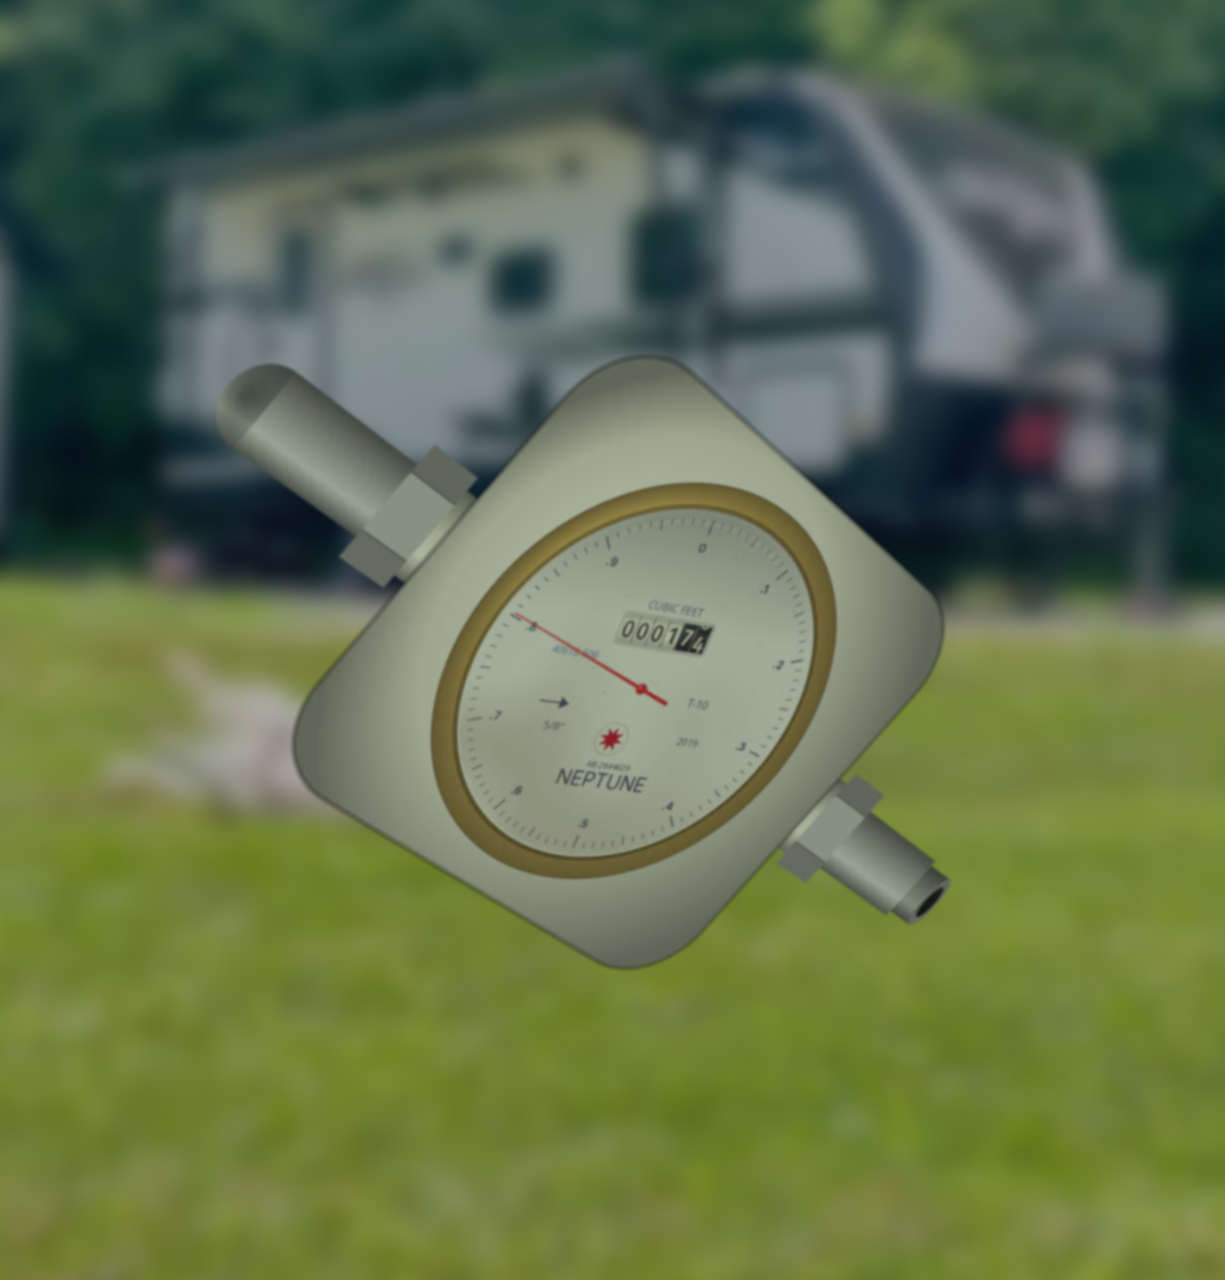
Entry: 173.80 ft³
